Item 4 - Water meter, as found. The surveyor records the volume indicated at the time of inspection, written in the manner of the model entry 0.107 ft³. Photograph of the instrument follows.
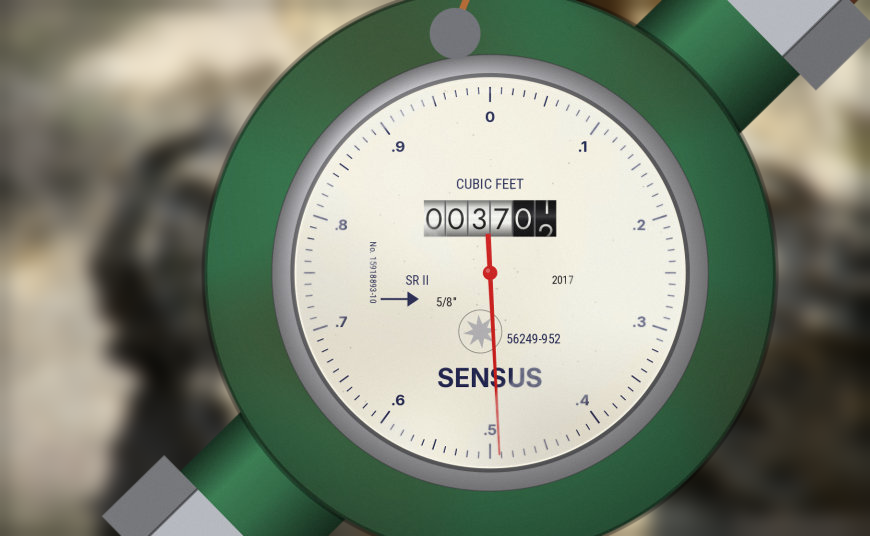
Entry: 3701.49 ft³
